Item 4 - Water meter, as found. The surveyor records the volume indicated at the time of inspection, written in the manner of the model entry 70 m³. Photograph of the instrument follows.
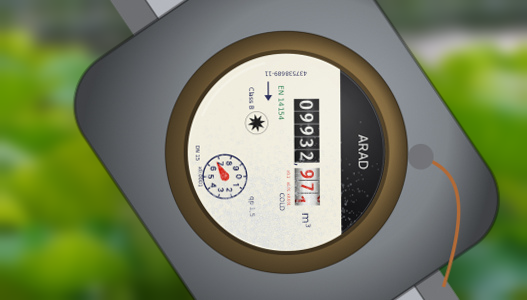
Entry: 9932.9706 m³
